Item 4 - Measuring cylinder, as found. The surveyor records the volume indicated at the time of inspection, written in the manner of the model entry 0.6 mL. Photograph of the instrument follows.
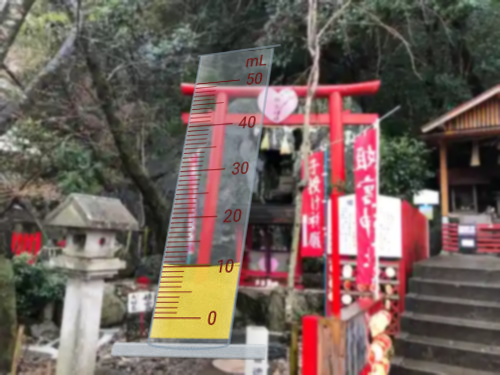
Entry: 10 mL
